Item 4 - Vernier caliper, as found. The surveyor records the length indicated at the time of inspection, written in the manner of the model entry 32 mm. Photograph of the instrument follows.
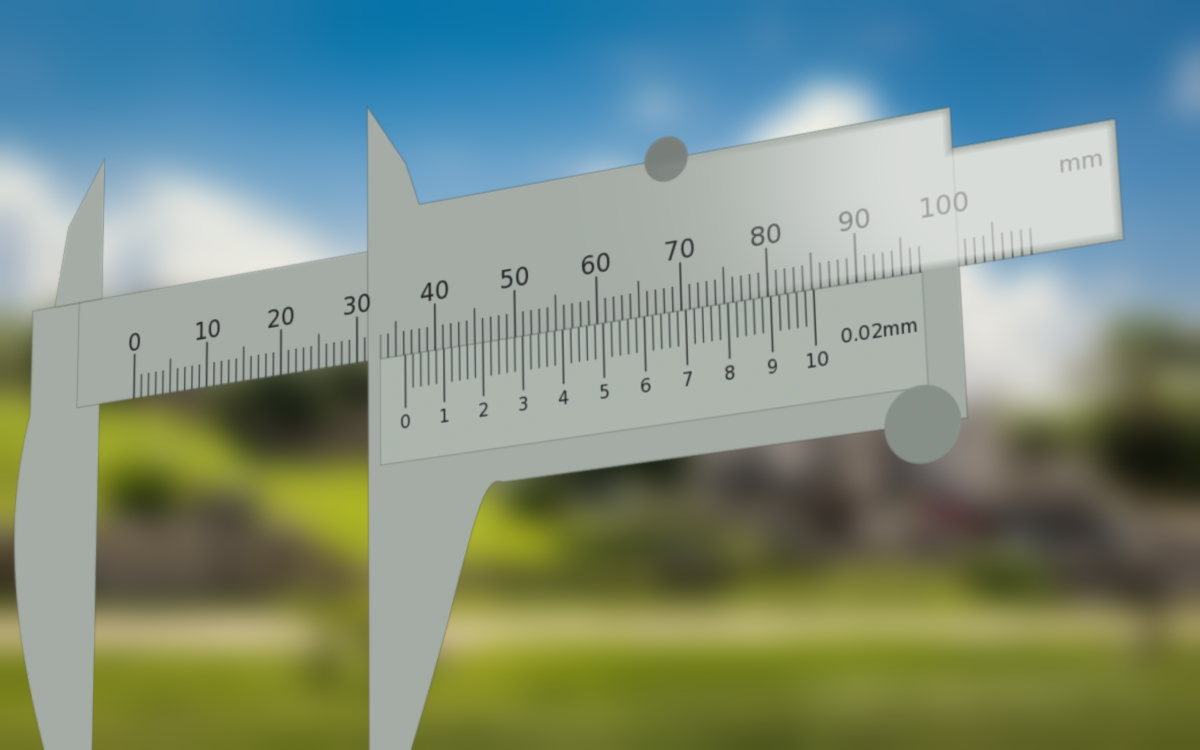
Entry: 36.2 mm
